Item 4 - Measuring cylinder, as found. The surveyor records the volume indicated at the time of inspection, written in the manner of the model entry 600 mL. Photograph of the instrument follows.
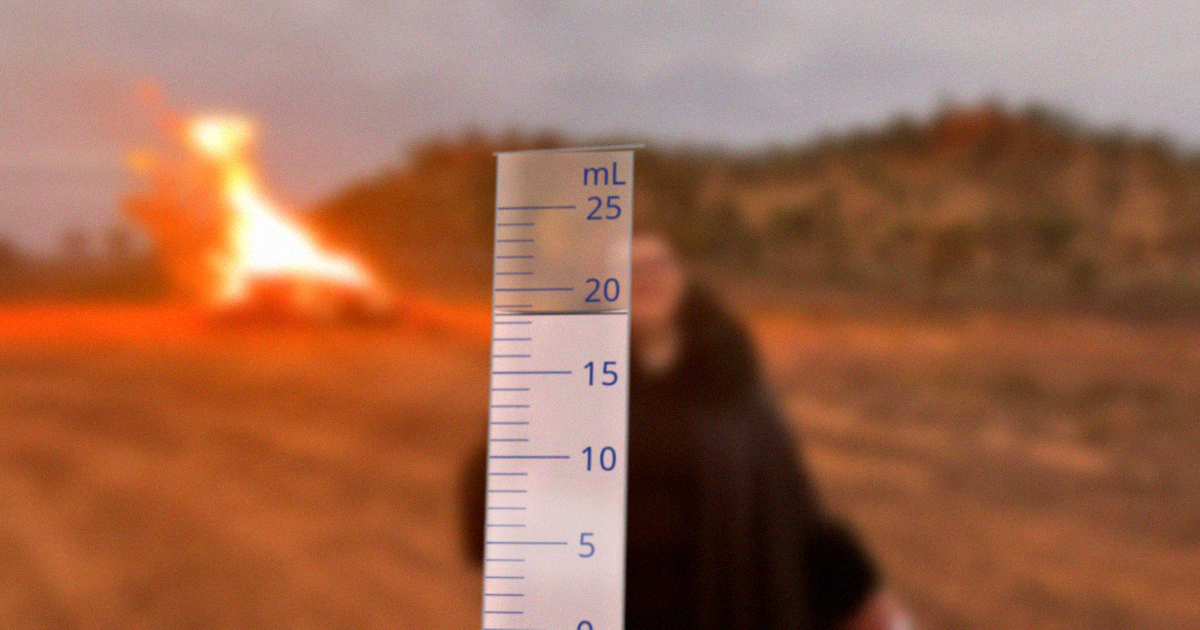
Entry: 18.5 mL
